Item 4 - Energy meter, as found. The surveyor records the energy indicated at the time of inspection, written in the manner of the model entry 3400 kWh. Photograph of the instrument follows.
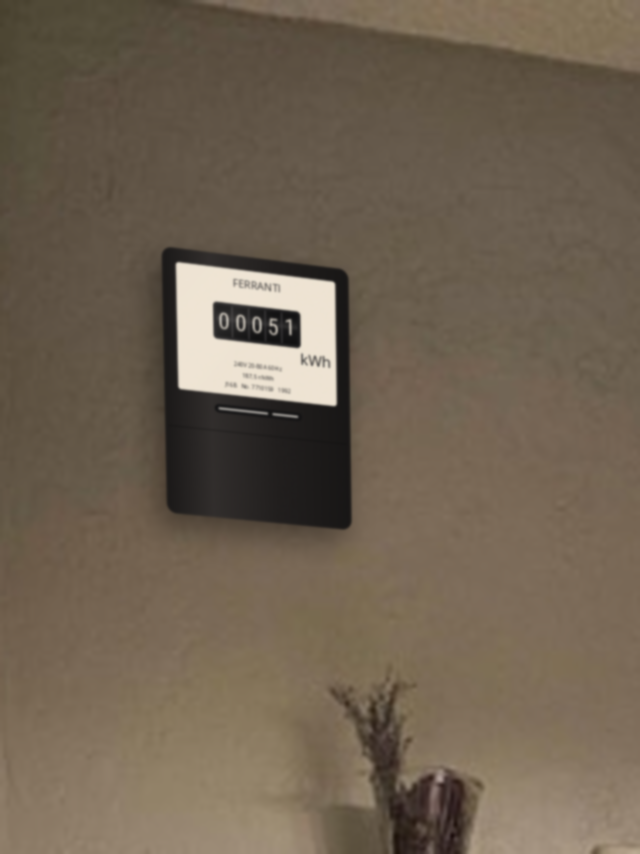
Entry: 51 kWh
